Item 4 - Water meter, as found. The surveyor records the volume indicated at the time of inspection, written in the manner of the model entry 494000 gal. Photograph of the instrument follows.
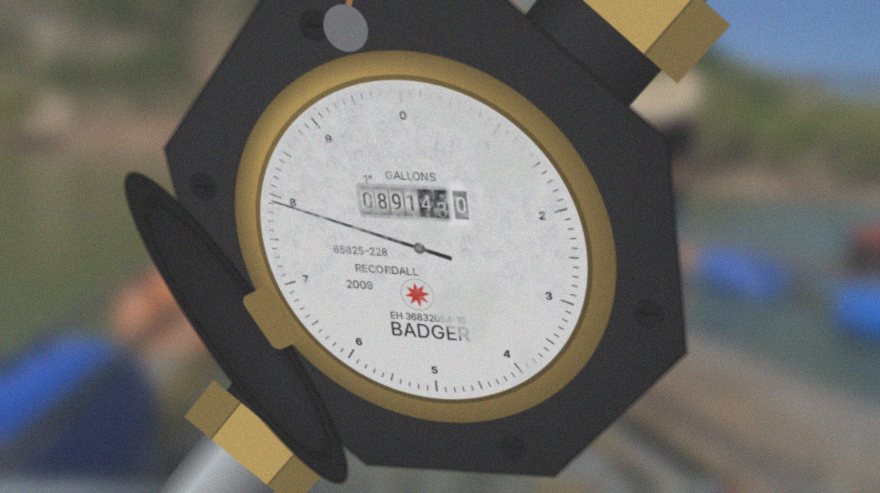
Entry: 891427.9 gal
